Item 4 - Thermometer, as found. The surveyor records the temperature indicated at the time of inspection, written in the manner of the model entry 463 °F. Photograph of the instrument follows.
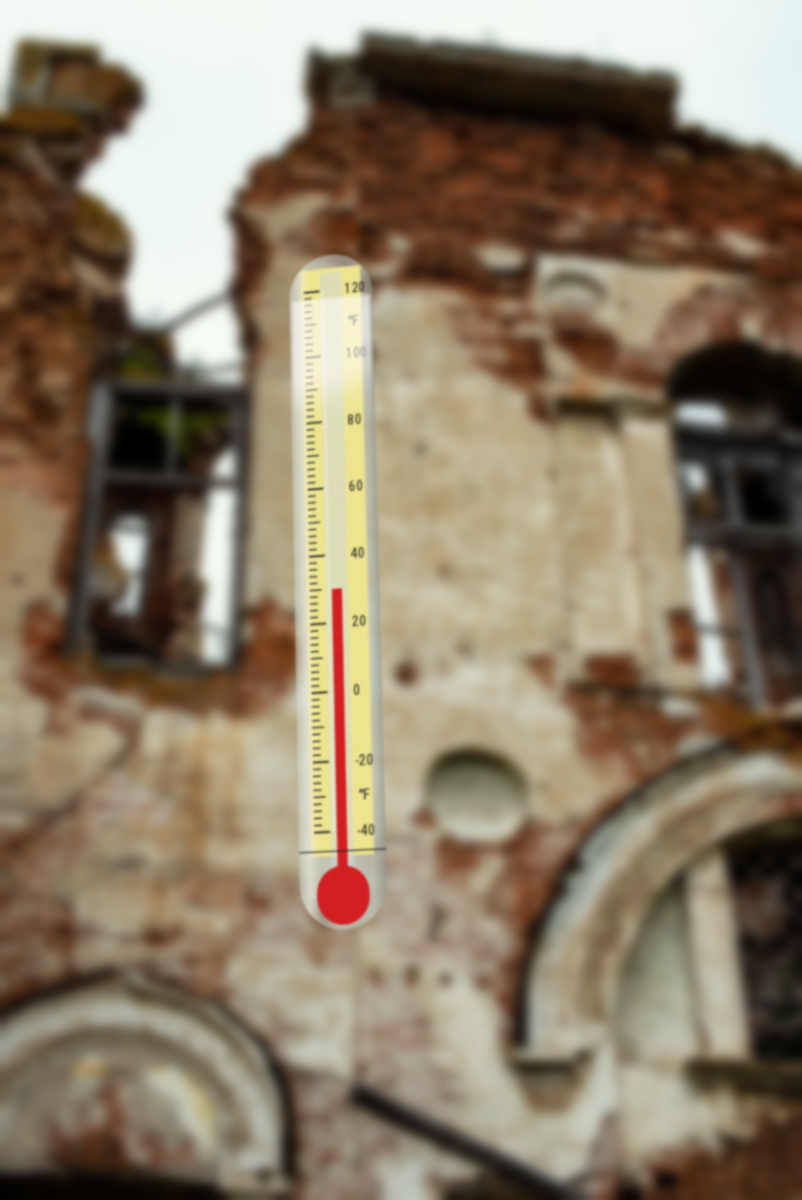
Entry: 30 °F
